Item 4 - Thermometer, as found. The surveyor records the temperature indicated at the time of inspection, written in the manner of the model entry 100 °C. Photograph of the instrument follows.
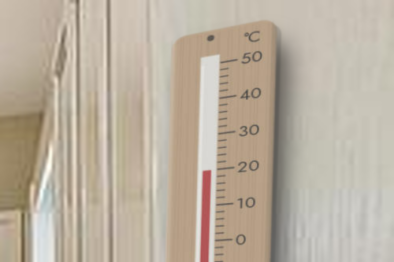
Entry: 20 °C
